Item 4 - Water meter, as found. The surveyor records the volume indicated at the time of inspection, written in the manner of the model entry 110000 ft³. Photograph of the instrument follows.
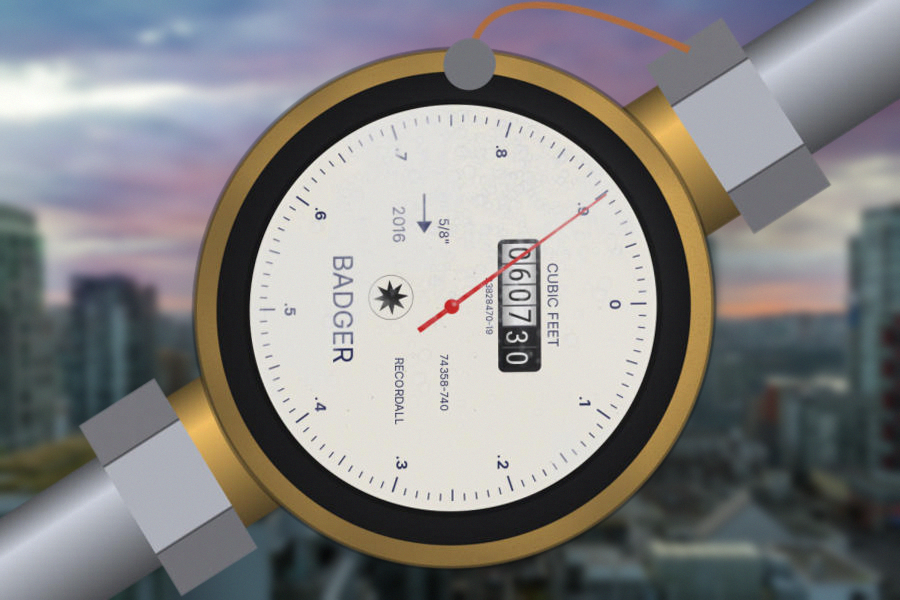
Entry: 60729.90 ft³
